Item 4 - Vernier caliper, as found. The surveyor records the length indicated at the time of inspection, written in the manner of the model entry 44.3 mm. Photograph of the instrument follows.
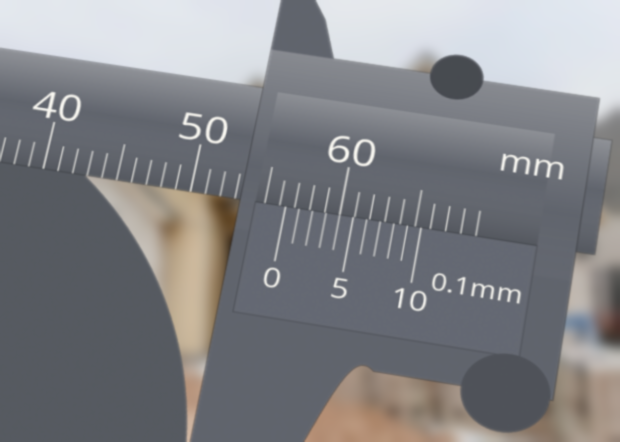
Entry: 56.4 mm
